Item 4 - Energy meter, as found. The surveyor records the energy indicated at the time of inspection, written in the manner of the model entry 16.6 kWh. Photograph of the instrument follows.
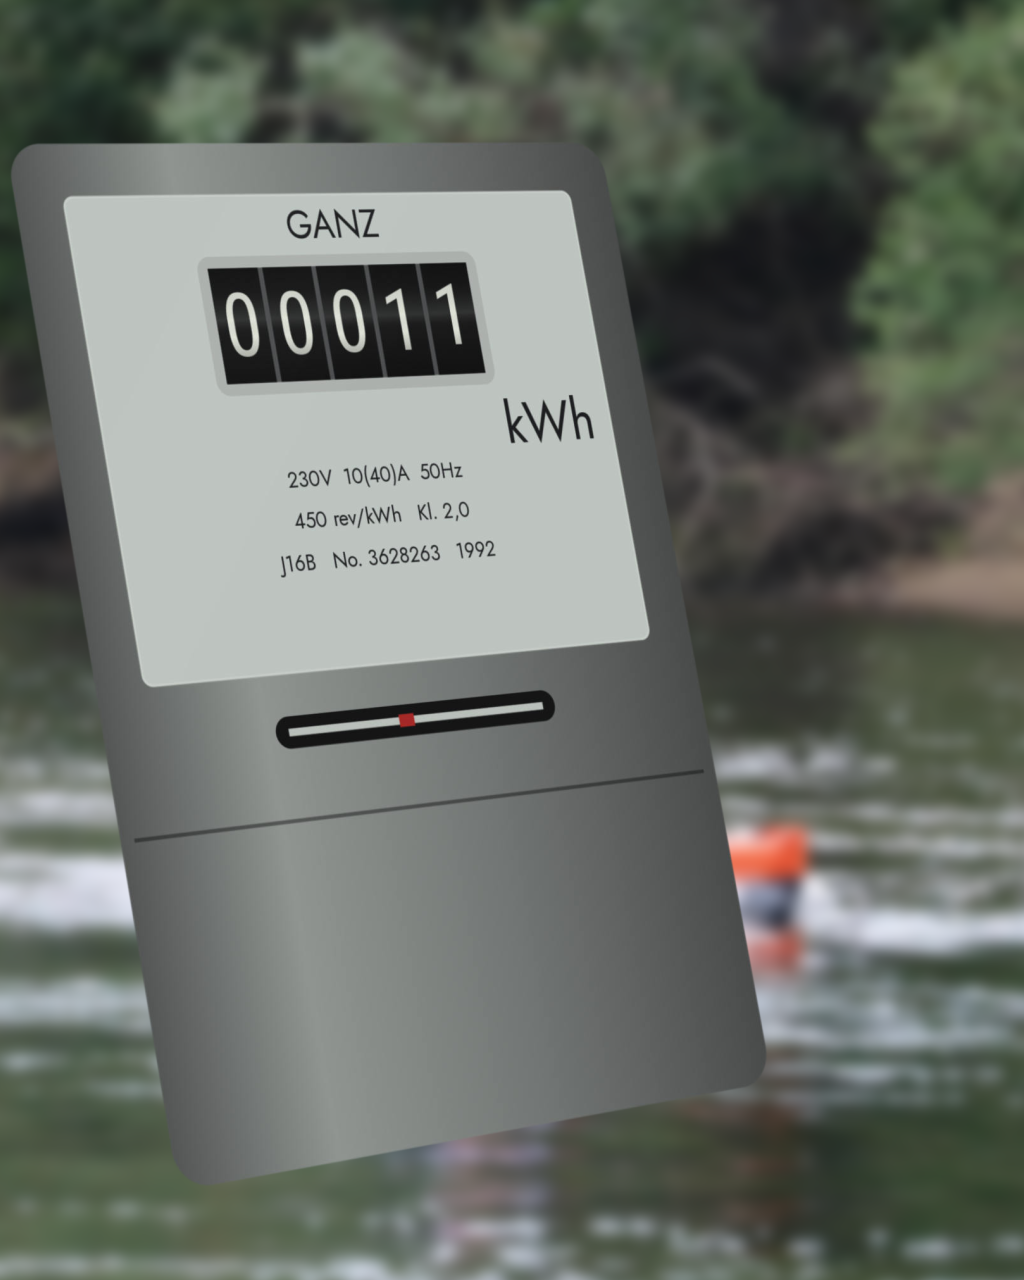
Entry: 11 kWh
